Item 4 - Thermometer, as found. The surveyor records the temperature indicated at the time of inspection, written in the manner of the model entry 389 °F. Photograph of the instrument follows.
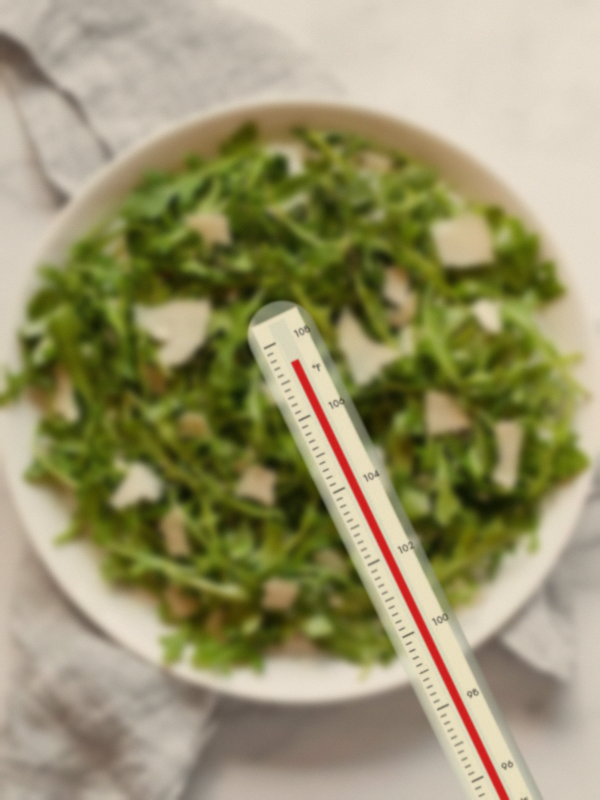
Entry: 107.4 °F
